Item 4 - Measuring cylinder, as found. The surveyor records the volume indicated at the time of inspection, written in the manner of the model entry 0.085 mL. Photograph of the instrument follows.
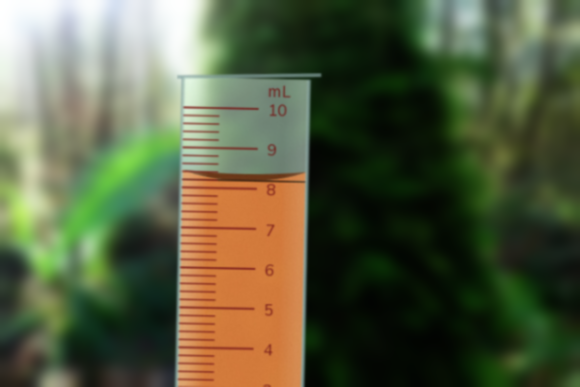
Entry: 8.2 mL
